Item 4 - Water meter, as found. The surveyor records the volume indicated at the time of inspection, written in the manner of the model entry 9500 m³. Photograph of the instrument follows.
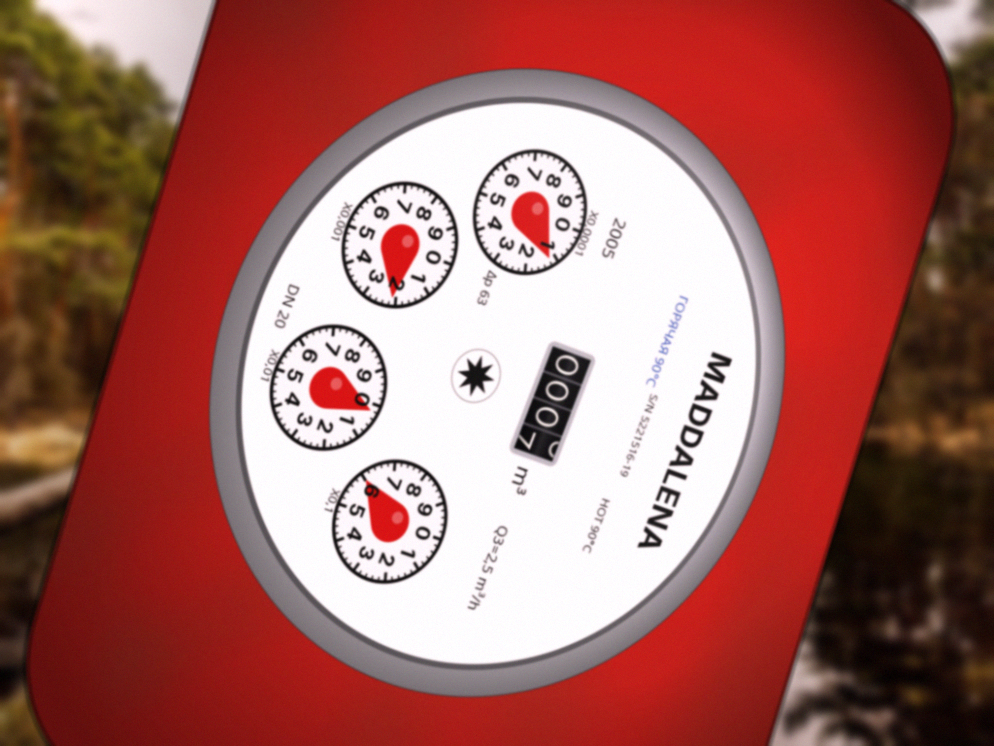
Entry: 6.6021 m³
